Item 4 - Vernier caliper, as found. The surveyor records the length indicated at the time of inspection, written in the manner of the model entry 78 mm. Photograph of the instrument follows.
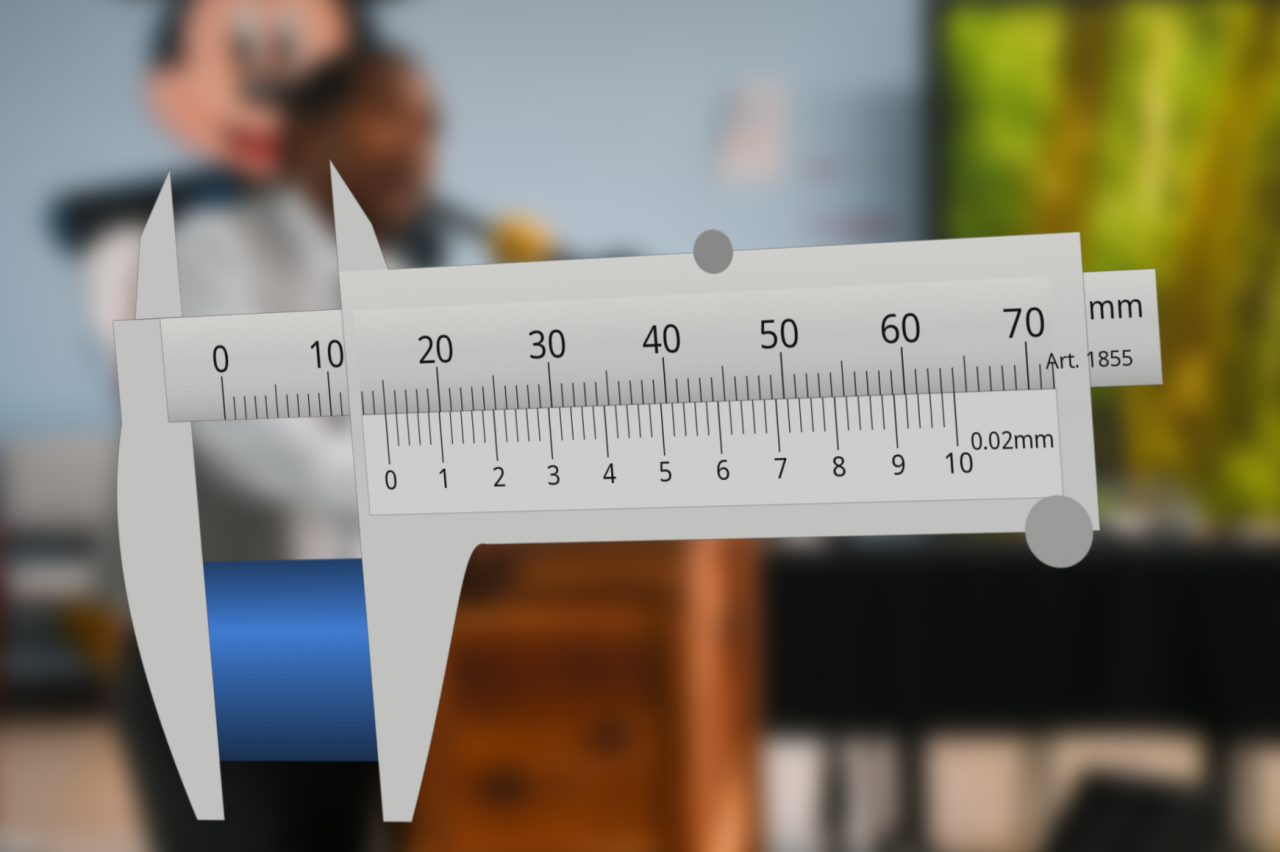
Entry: 15.0 mm
